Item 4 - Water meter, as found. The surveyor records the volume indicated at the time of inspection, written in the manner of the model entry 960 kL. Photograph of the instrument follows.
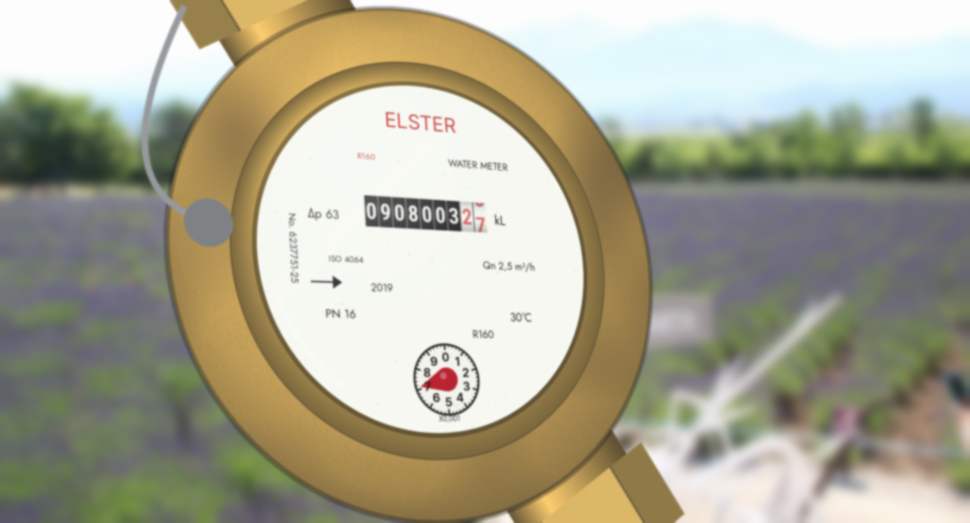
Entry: 908003.267 kL
